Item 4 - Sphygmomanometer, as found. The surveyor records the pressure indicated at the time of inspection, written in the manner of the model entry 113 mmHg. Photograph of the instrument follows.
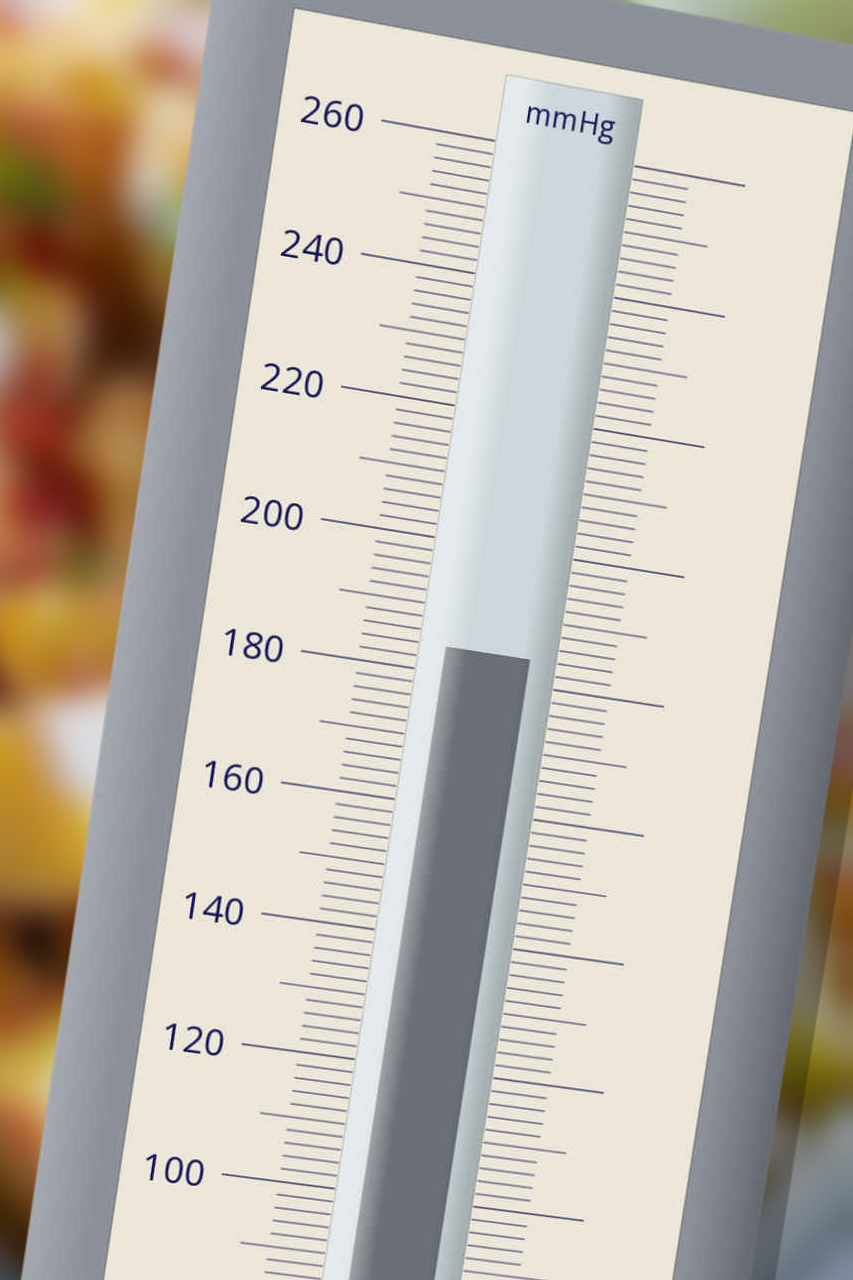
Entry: 184 mmHg
